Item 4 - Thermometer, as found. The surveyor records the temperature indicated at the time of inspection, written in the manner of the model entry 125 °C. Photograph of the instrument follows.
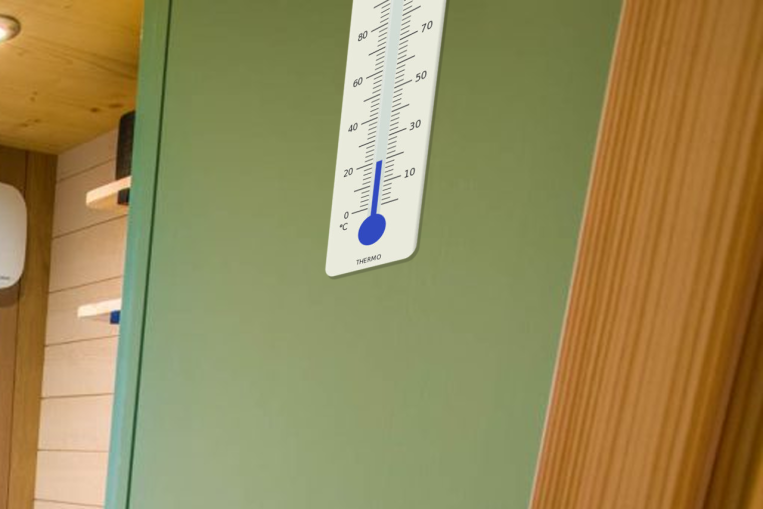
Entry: 20 °C
